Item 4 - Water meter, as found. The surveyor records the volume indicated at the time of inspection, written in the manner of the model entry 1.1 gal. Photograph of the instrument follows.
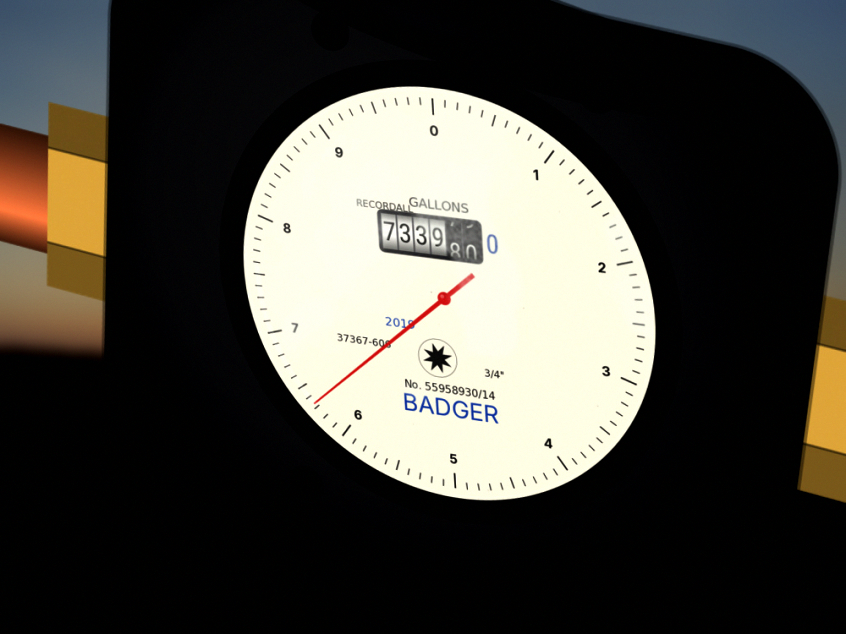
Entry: 7339796.3 gal
